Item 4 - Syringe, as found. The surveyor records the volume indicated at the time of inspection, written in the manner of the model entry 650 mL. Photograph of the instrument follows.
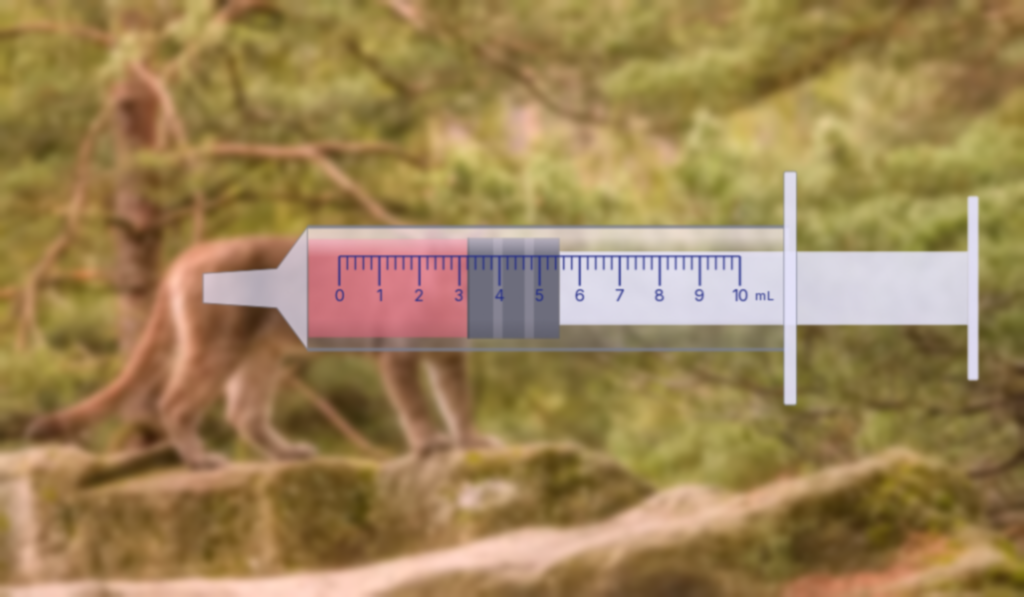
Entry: 3.2 mL
